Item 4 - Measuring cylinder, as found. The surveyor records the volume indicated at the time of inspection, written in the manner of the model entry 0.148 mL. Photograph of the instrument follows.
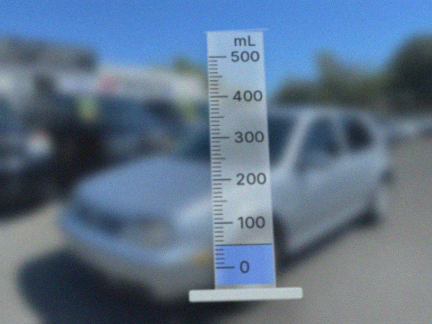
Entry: 50 mL
